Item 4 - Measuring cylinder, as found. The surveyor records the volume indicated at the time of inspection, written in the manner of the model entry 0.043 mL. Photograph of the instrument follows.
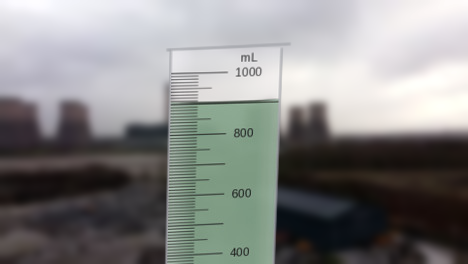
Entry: 900 mL
